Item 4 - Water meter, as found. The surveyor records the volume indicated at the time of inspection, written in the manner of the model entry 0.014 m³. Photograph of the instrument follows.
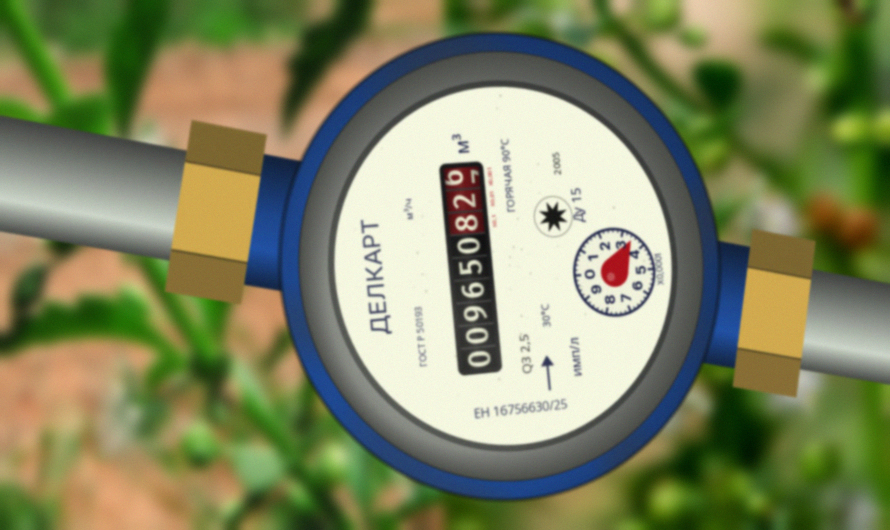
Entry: 9650.8263 m³
